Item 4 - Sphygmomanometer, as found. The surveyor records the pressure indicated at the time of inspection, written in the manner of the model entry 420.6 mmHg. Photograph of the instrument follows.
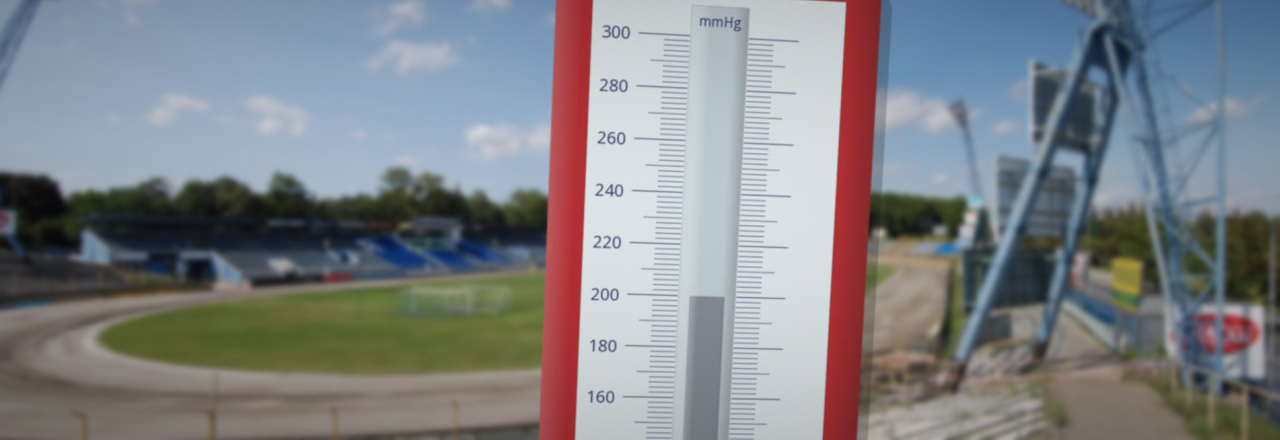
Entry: 200 mmHg
